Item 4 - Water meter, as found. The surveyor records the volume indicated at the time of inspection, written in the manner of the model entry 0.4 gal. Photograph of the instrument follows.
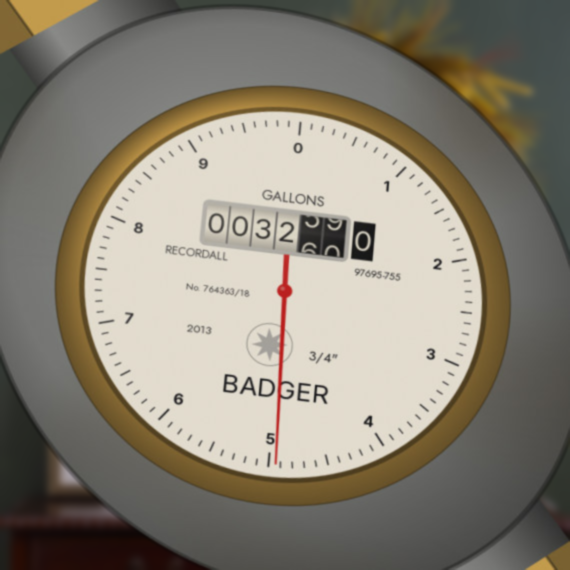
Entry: 32594.9 gal
